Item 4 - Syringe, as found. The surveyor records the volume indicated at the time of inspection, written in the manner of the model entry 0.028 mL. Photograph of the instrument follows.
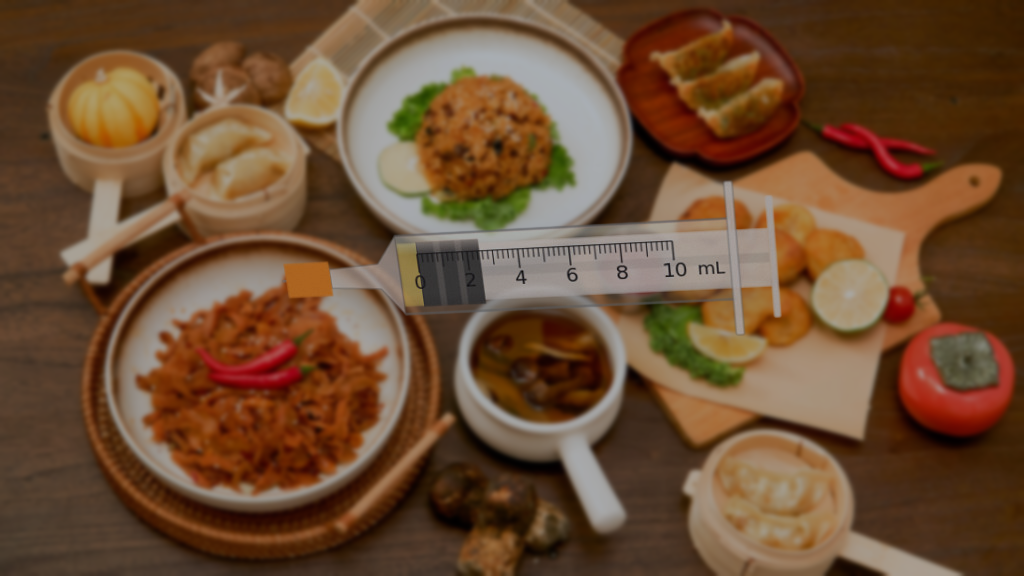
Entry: 0 mL
